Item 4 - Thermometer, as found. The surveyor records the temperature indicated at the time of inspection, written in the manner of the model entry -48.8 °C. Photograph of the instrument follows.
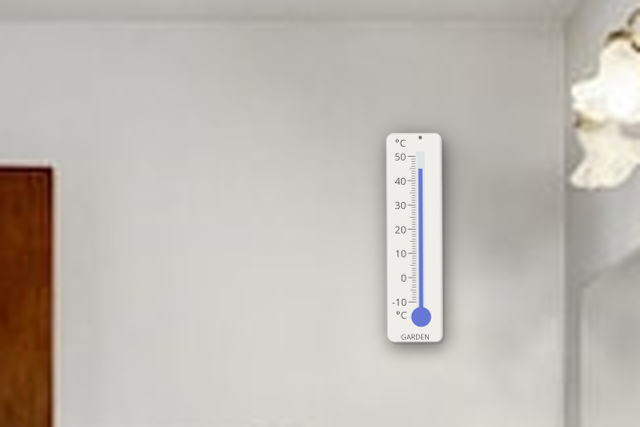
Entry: 45 °C
